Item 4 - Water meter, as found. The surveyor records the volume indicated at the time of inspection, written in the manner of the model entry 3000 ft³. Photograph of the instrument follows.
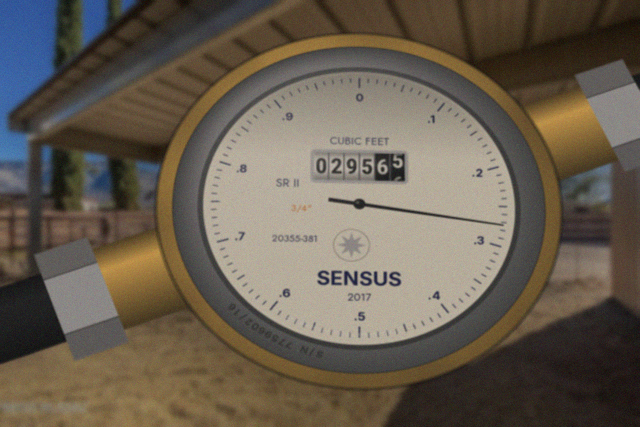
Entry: 29565.27 ft³
